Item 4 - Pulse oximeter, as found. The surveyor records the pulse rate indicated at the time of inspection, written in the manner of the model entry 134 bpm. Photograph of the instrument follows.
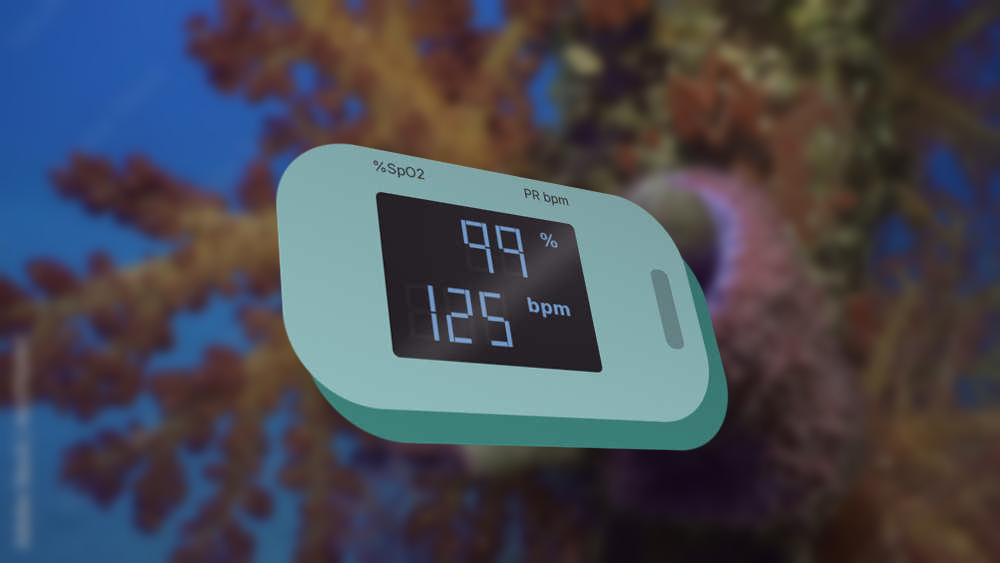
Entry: 125 bpm
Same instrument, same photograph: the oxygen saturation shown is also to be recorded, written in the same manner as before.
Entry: 99 %
